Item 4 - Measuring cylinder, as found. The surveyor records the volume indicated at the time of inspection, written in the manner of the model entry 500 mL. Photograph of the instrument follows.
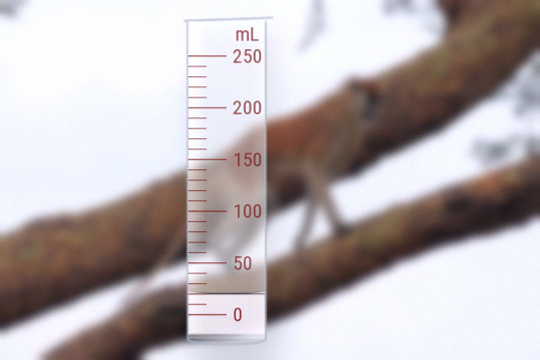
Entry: 20 mL
